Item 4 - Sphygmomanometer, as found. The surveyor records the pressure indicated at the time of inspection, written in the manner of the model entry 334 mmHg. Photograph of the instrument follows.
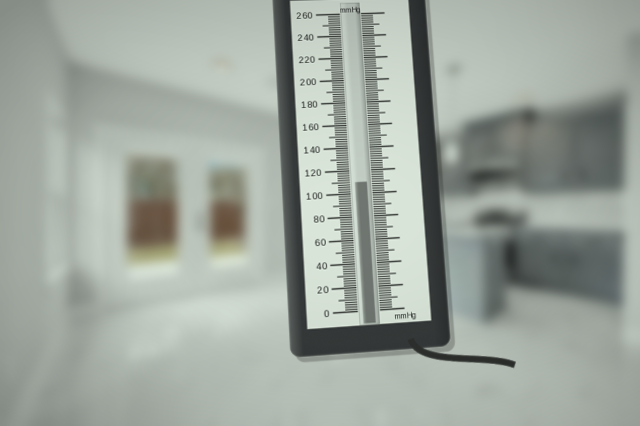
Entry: 110 mmHg
